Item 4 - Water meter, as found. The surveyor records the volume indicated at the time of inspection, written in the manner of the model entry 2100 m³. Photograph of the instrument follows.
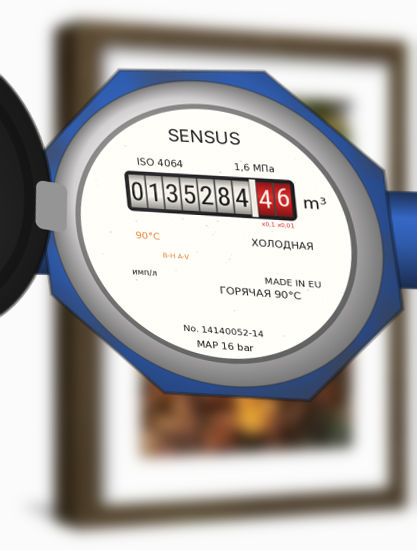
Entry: 135284.46 m³
